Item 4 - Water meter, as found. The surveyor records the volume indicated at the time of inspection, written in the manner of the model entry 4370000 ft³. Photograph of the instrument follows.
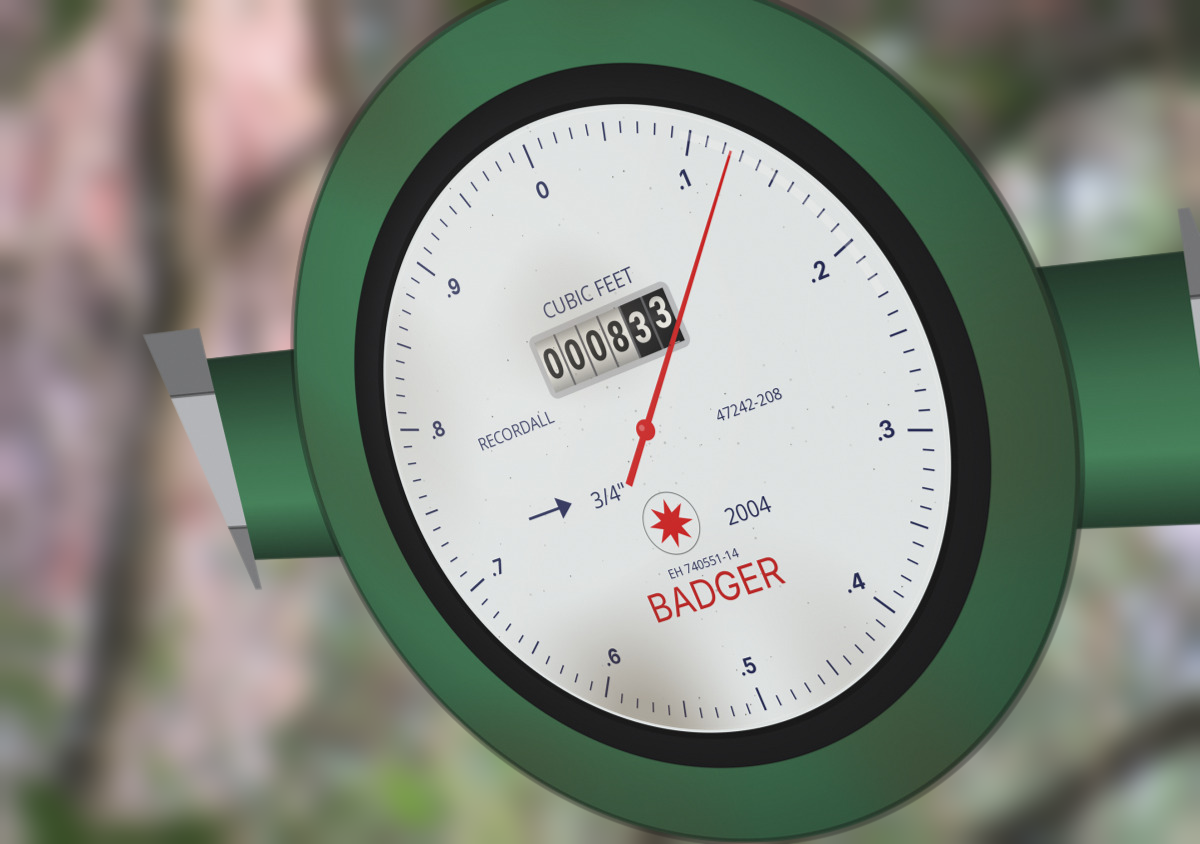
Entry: 833.12 ft³
